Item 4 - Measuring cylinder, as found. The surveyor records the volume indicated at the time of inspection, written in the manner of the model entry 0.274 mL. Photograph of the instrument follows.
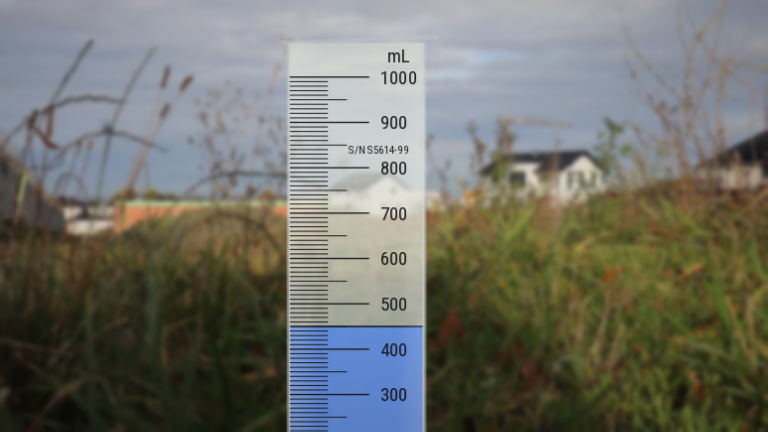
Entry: 450 mL
